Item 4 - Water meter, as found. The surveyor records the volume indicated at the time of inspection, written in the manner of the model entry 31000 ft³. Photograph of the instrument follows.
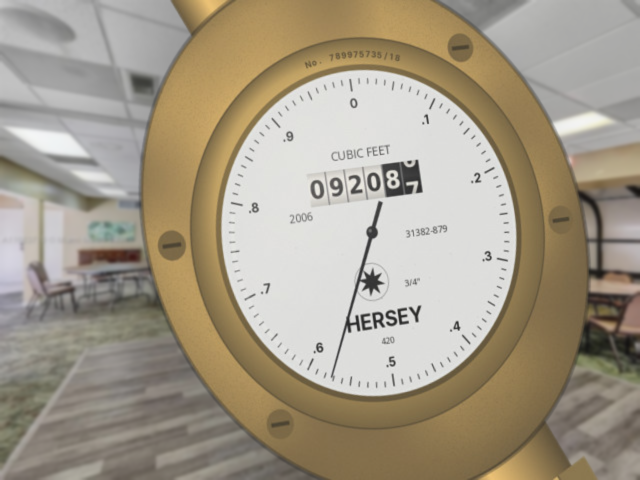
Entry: 92086.57 ft³
